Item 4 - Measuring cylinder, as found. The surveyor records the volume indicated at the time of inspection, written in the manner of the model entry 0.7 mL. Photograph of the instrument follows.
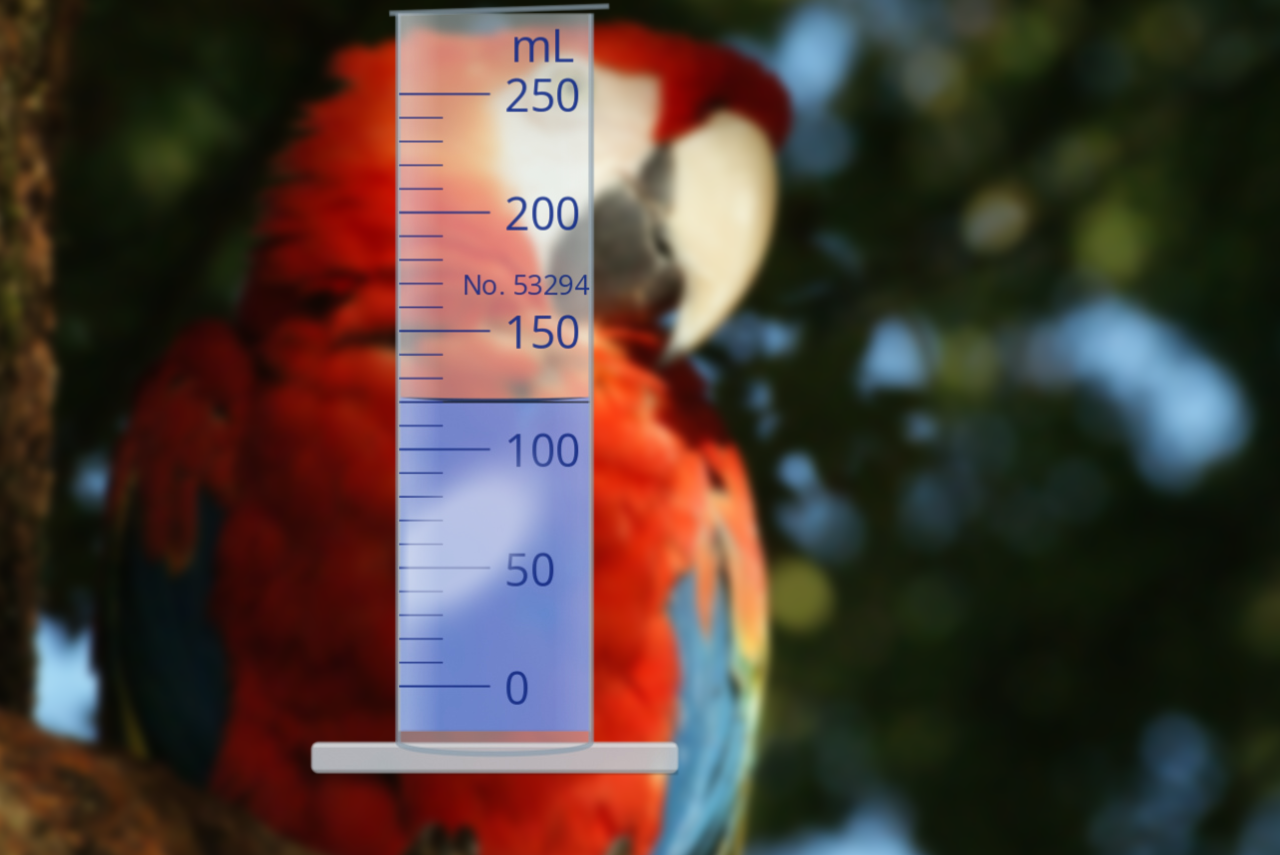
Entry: 120 mL
